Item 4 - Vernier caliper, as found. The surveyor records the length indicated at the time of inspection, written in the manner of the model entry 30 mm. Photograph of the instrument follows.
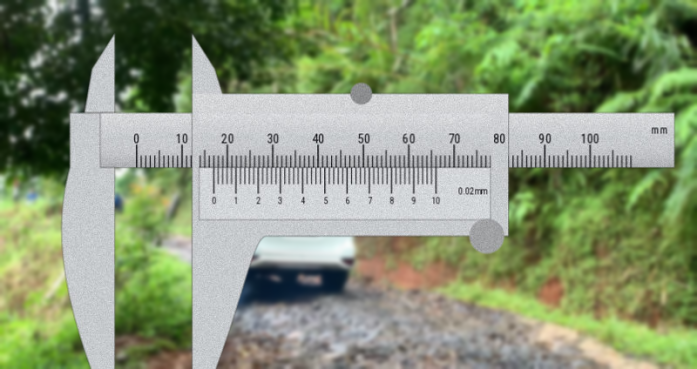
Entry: 17.0 mm
